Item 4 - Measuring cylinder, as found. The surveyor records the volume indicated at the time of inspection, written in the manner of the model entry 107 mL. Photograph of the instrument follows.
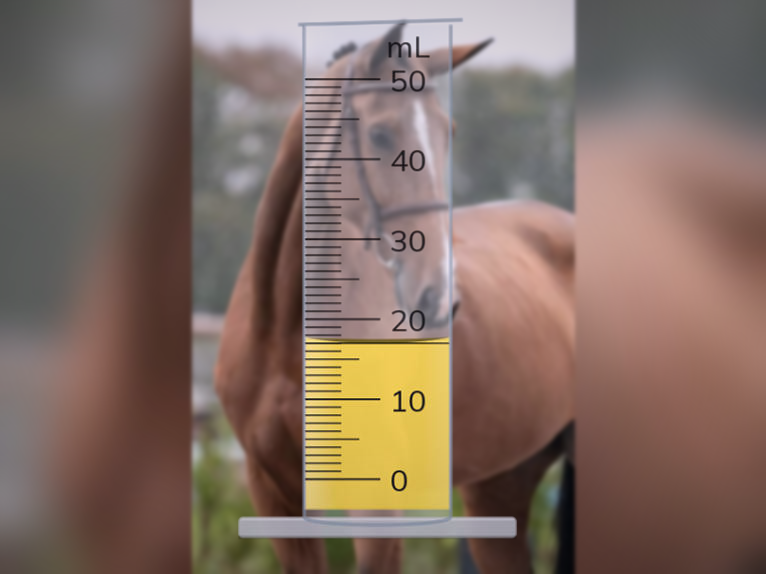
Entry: 17 mL
